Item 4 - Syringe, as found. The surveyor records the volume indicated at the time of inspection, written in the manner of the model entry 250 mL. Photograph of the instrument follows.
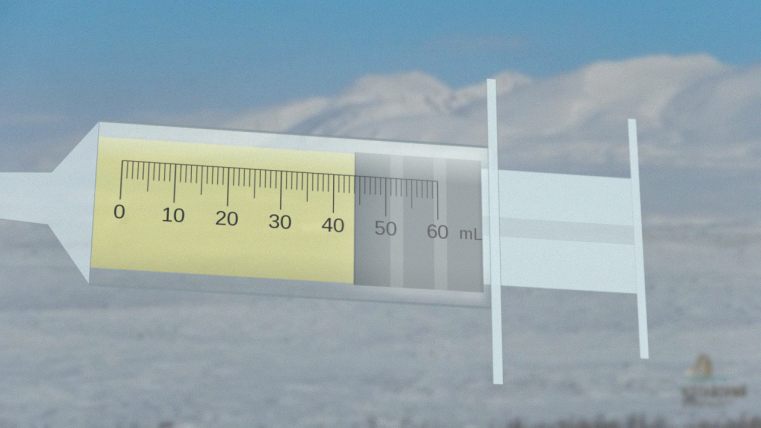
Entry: 44 mL
